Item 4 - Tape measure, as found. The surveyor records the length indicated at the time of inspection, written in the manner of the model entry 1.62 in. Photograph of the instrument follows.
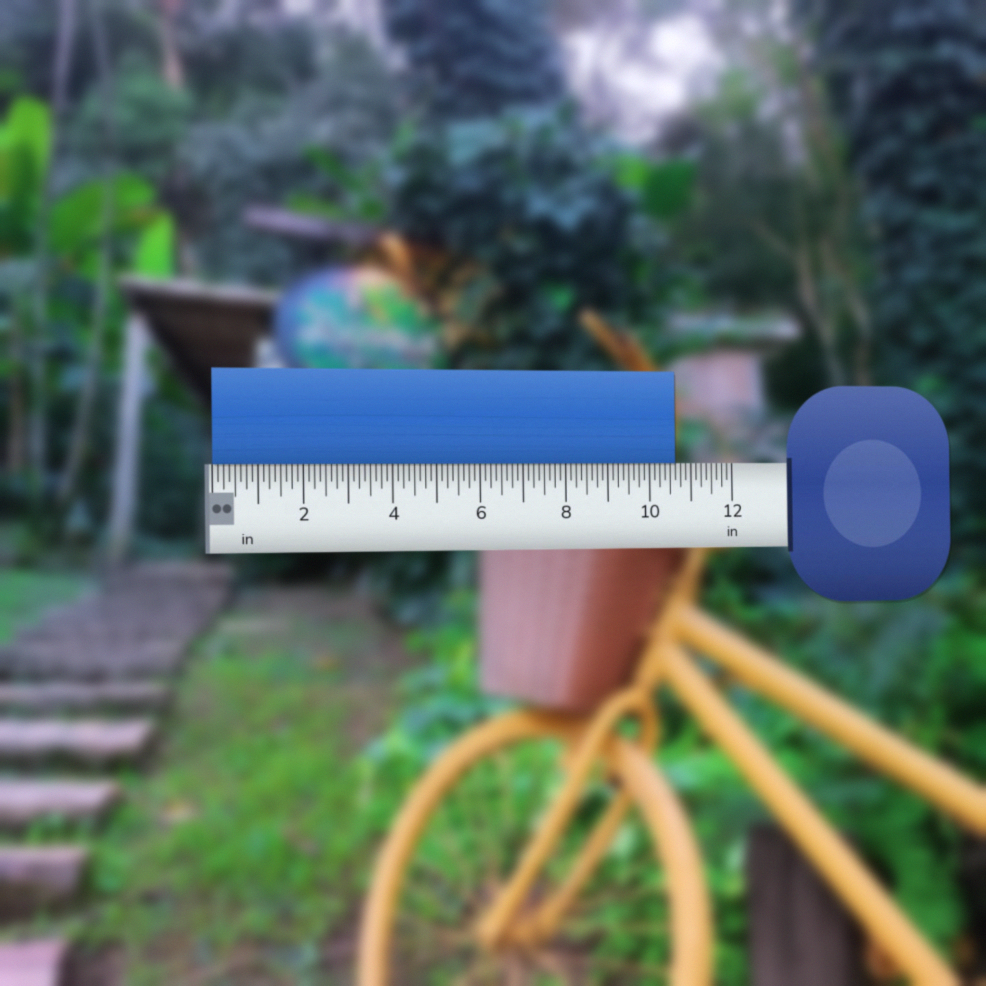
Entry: 10.625 in
